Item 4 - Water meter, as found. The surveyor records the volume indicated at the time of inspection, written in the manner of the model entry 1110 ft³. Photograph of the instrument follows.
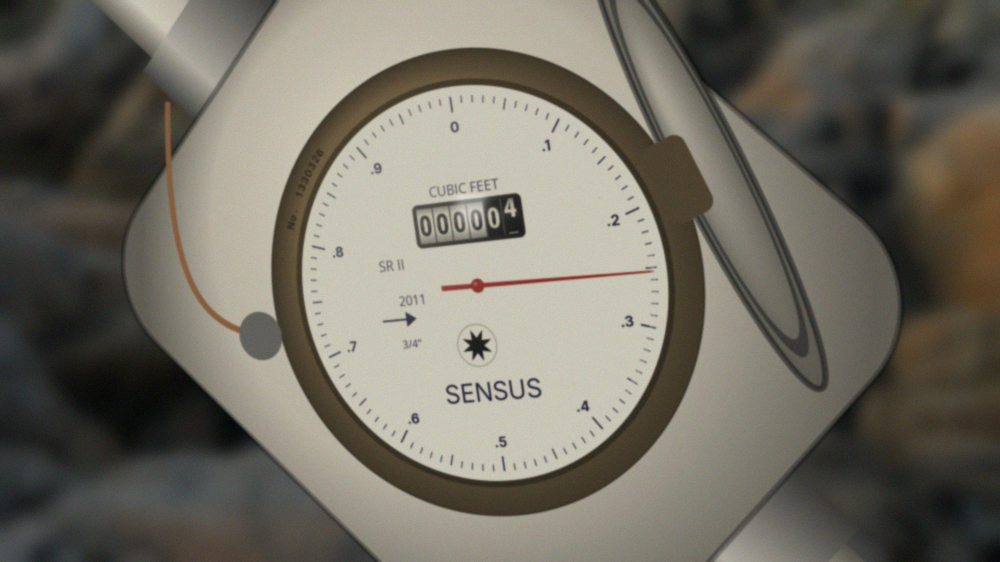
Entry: 4.25 ft³
